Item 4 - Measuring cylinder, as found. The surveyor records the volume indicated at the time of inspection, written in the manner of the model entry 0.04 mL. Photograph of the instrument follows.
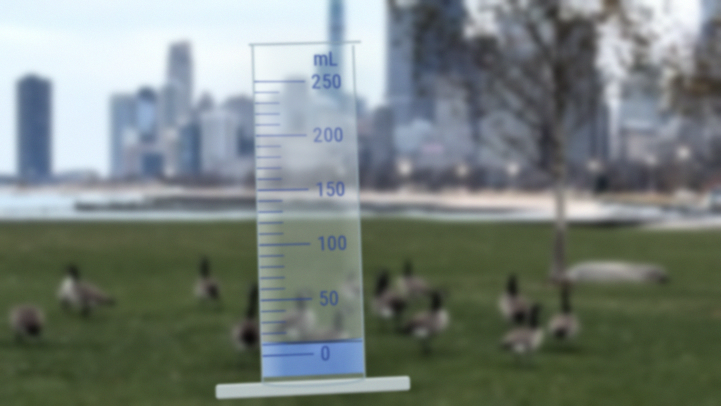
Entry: 10 mL
